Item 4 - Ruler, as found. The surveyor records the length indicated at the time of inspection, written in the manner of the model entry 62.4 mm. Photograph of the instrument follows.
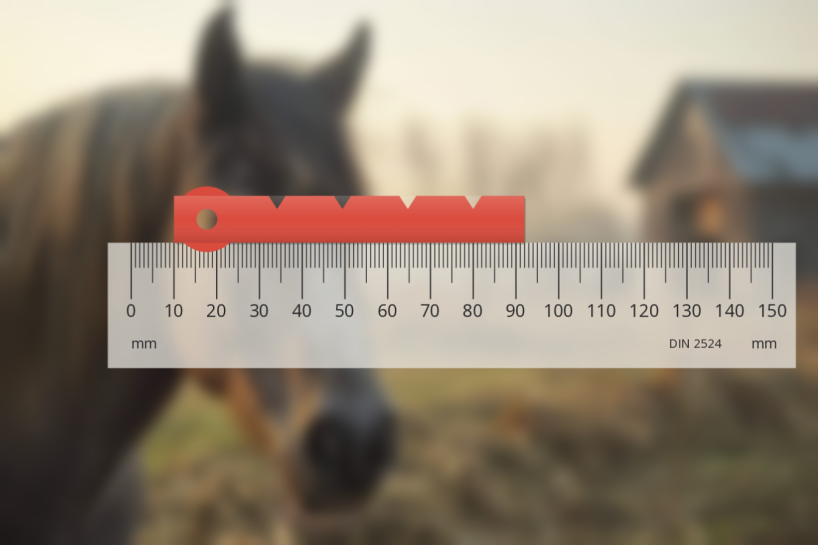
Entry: 82 mm
